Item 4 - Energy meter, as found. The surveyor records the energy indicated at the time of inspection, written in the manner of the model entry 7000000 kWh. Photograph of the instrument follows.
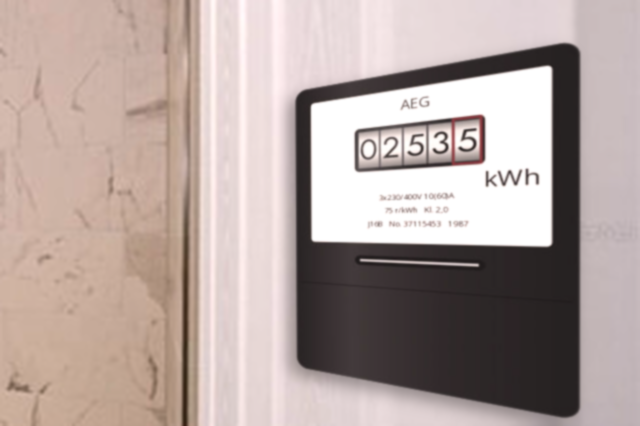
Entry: 253.5 kWh
